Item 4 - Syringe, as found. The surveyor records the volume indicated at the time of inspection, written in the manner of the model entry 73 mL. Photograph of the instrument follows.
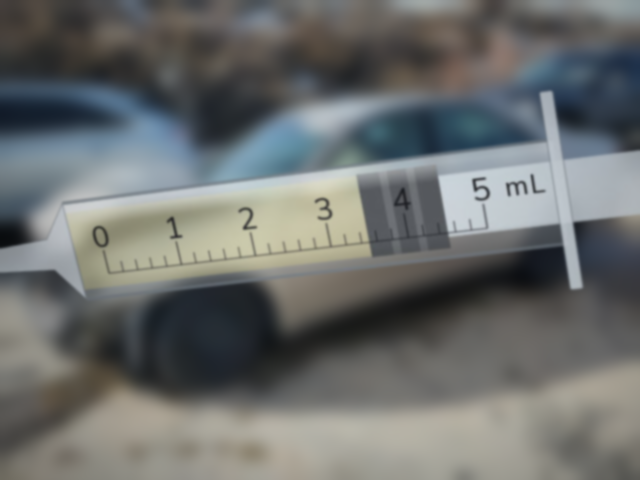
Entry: 3.5 mL
